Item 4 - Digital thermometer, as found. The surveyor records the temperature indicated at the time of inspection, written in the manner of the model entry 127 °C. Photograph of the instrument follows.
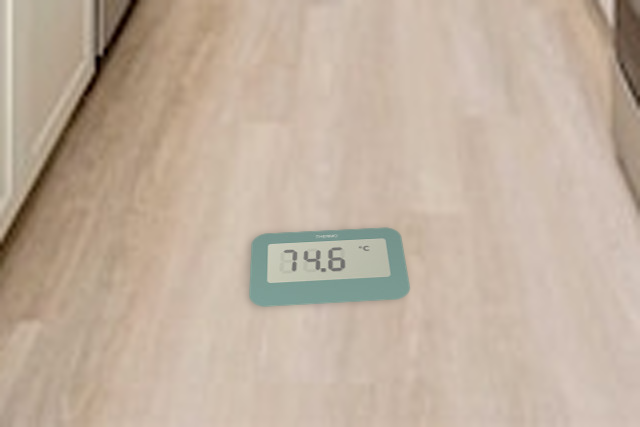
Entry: 74.6 °C
